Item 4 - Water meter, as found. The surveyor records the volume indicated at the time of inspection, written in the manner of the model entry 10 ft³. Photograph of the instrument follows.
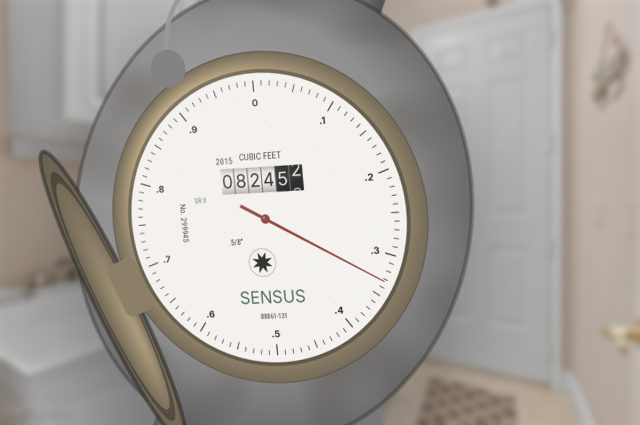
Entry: 82452.33 ft³
